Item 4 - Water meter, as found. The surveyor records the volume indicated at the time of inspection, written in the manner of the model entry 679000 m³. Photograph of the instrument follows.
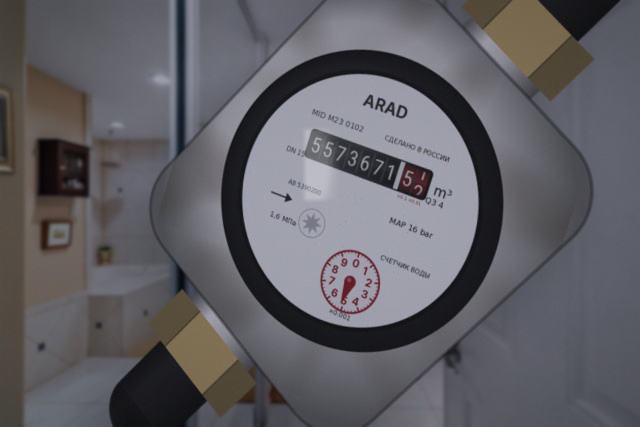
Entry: 5573671.515 m³
